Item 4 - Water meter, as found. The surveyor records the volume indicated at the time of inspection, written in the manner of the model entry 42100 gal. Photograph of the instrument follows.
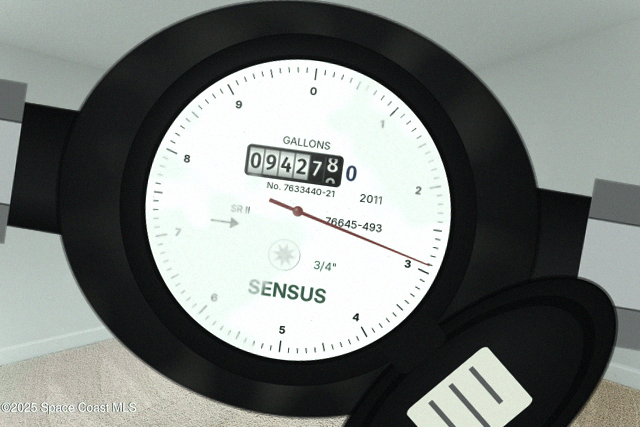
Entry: 942782.9 gal
